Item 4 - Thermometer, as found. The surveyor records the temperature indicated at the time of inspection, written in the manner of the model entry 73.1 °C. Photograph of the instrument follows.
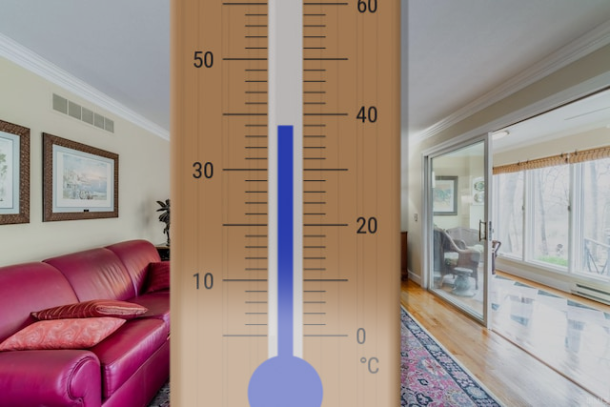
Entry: 38 °C
